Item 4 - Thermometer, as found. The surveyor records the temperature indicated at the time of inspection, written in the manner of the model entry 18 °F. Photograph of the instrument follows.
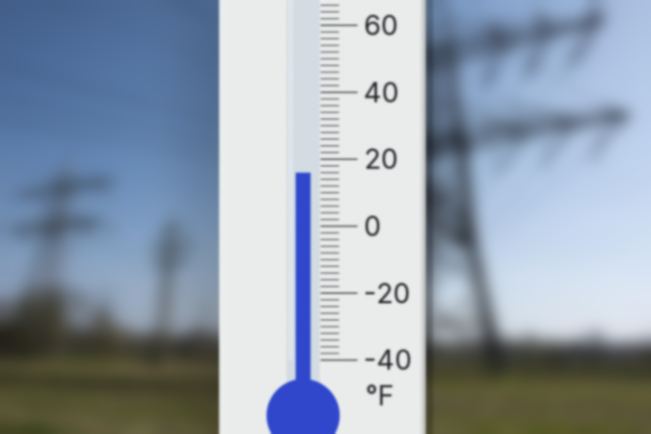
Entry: 16 °F
